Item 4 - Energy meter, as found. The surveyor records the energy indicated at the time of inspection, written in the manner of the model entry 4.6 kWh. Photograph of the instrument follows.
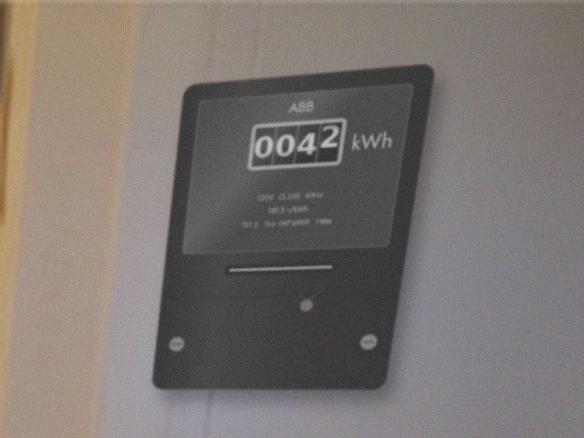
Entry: 42 kWh
